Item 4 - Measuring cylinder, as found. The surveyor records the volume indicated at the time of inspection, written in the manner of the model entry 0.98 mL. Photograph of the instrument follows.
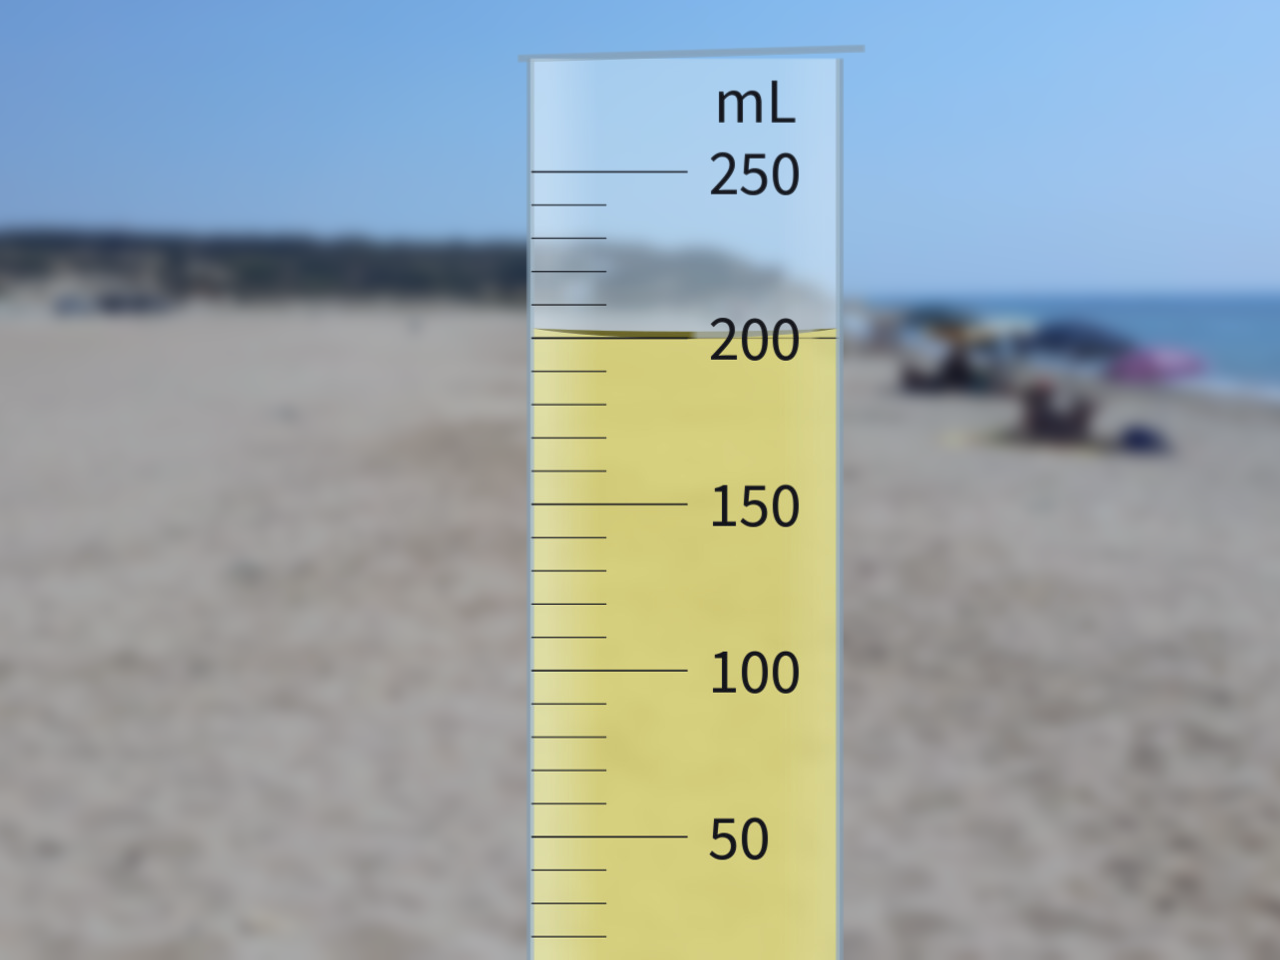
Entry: 200 mL
